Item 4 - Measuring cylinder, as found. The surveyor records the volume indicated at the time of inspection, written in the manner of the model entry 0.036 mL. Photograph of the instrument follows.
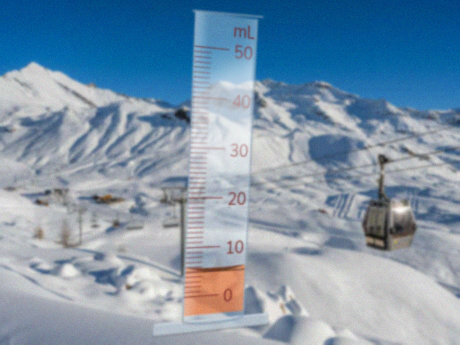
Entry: 5 mL
